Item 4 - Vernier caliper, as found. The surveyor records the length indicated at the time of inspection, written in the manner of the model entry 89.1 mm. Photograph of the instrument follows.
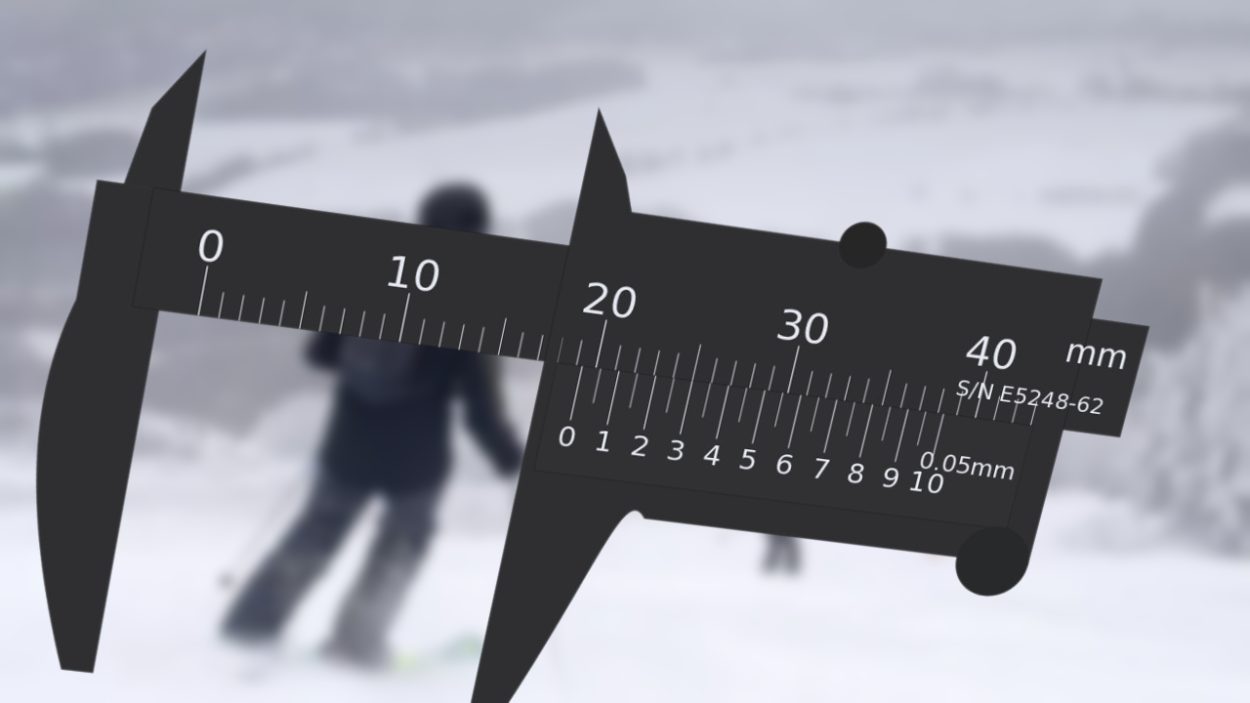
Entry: 19.3 mm
